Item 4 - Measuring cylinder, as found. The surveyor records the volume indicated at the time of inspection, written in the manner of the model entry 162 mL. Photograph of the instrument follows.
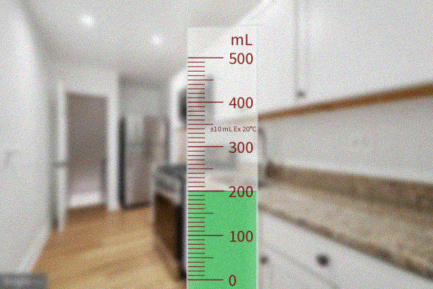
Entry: 200 mL
